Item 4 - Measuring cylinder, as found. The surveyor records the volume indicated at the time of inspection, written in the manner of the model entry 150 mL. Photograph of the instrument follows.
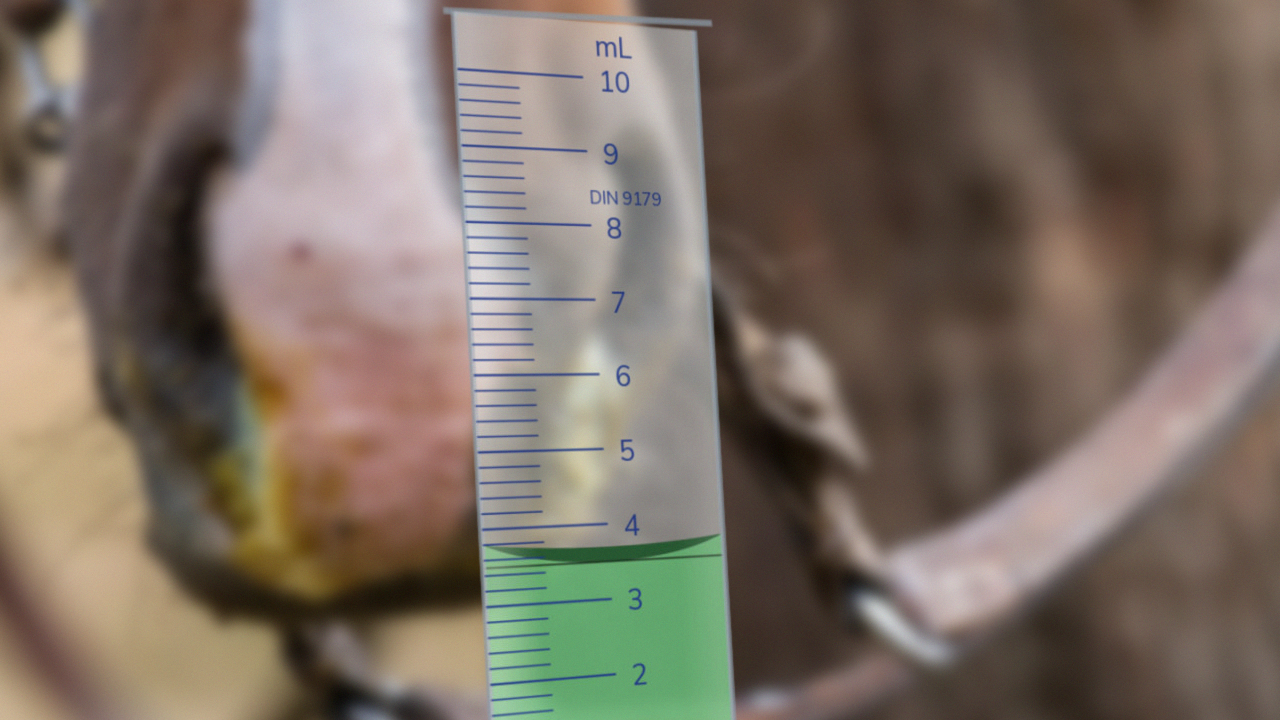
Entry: 3.5 mL
